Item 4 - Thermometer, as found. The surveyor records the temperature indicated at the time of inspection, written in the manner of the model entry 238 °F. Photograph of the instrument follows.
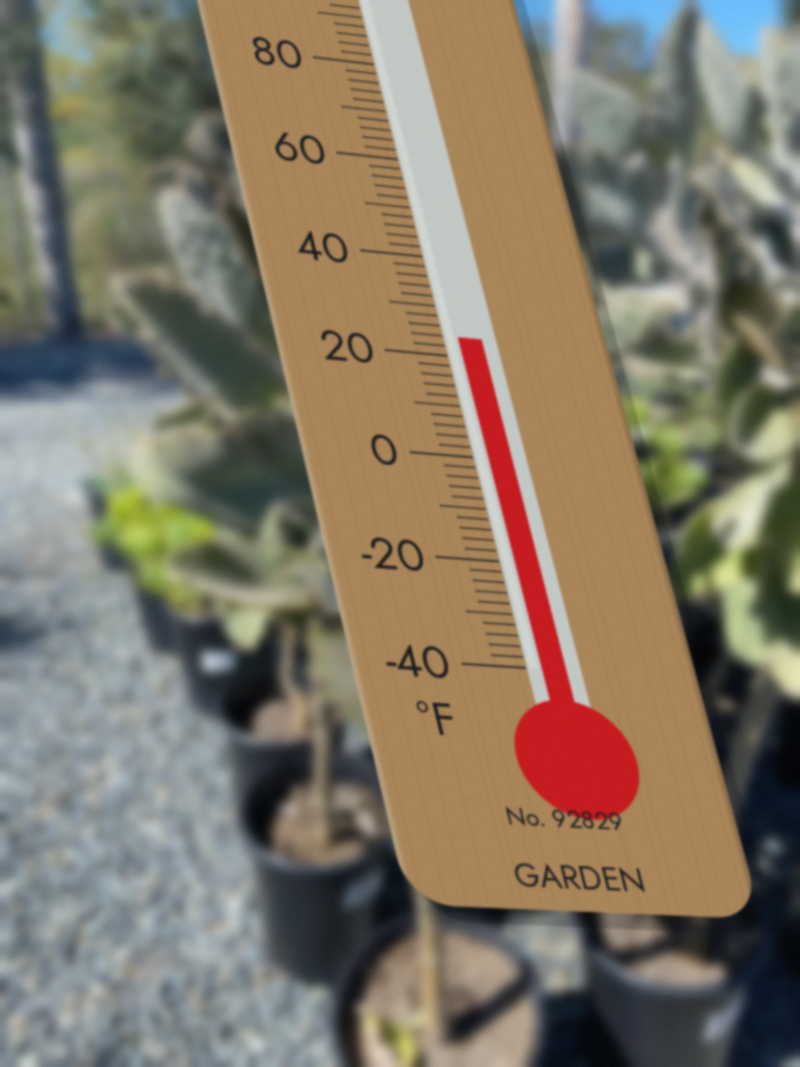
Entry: 24 °F
